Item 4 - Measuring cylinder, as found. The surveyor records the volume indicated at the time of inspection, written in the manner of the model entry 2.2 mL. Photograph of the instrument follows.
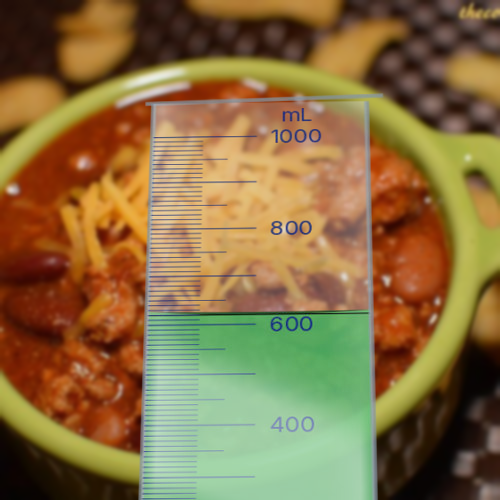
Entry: 620 mL
